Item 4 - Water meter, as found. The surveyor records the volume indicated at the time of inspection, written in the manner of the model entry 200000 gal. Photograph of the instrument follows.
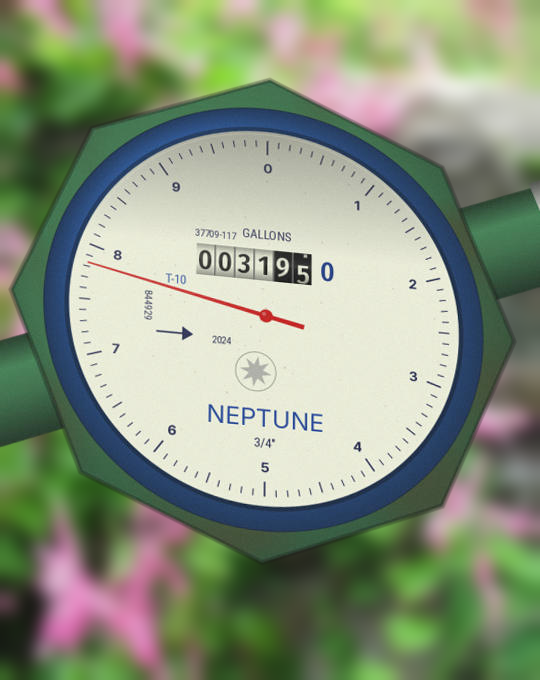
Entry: 31947.8 gal
